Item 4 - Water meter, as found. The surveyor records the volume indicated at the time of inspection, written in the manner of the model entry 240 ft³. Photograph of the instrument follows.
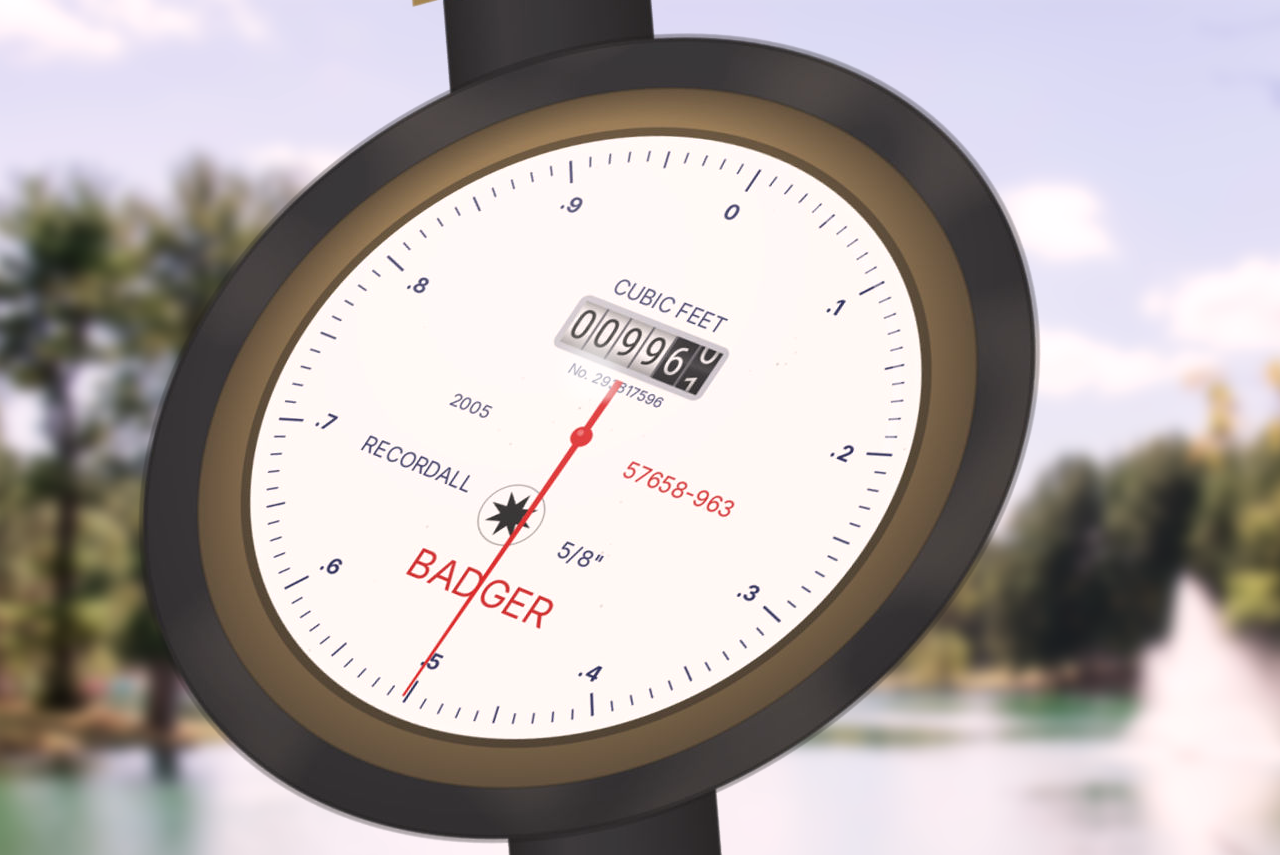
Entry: 9960.50 ft³
